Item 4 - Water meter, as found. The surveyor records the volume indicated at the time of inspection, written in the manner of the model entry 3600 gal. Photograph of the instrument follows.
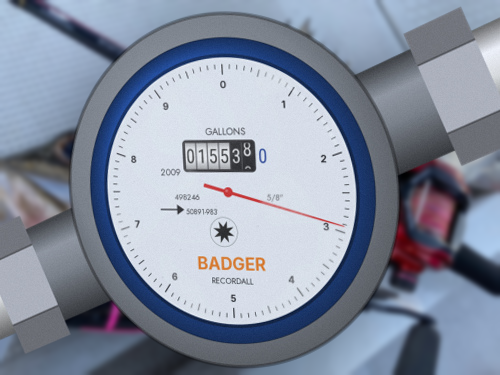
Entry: 155382.9 gal
